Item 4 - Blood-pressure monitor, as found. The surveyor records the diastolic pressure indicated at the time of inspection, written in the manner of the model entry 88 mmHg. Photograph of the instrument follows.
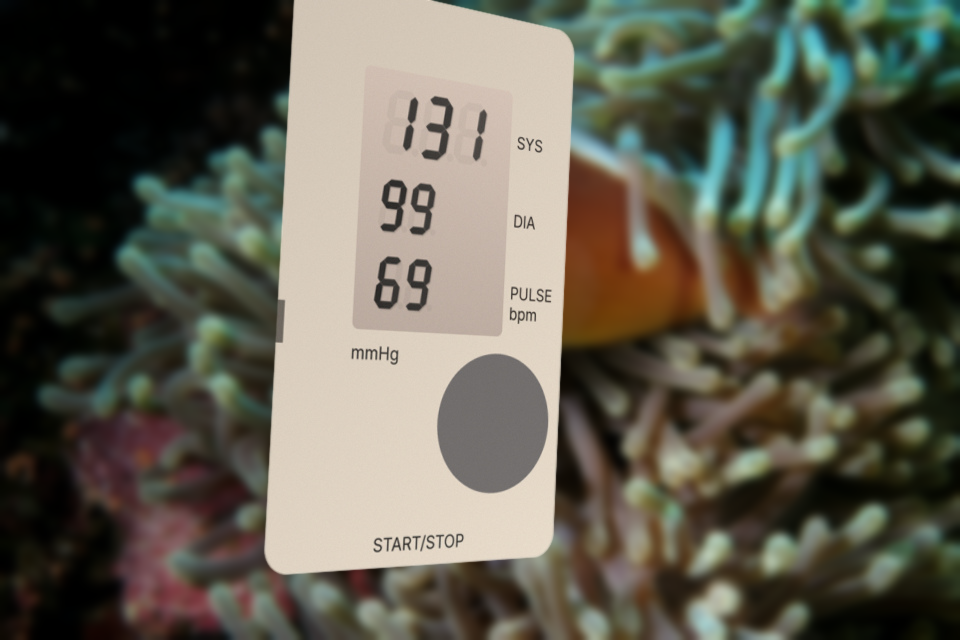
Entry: 99 mmHg
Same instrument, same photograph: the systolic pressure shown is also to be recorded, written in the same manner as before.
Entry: 131 mmHg
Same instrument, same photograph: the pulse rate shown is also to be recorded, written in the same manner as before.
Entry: 69 bpm
